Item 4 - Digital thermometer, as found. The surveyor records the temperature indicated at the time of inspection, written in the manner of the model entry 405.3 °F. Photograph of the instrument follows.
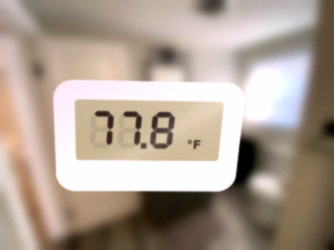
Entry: 77.8 °F
